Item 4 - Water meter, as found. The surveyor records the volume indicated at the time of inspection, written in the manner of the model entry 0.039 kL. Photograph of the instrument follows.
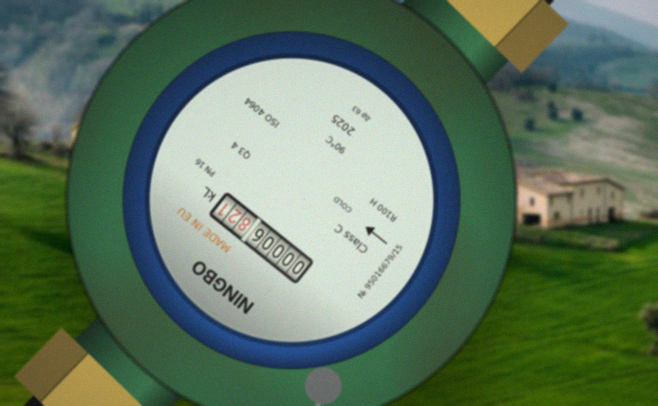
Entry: 6.821 kL
